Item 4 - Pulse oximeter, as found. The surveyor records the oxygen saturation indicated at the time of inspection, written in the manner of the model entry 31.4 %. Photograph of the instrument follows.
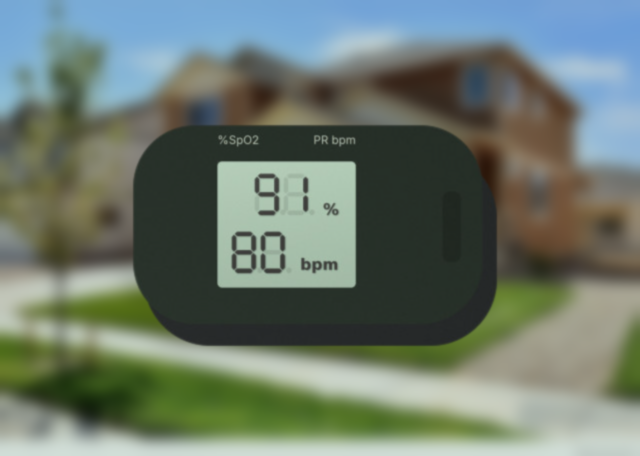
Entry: 91 %
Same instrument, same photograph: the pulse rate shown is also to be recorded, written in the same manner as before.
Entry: 80 bpm
